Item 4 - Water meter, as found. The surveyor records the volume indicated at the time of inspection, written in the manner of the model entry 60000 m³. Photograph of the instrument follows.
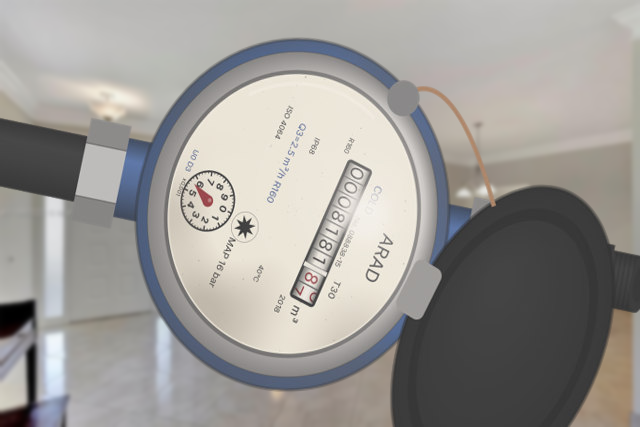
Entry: 8181.865 m³
